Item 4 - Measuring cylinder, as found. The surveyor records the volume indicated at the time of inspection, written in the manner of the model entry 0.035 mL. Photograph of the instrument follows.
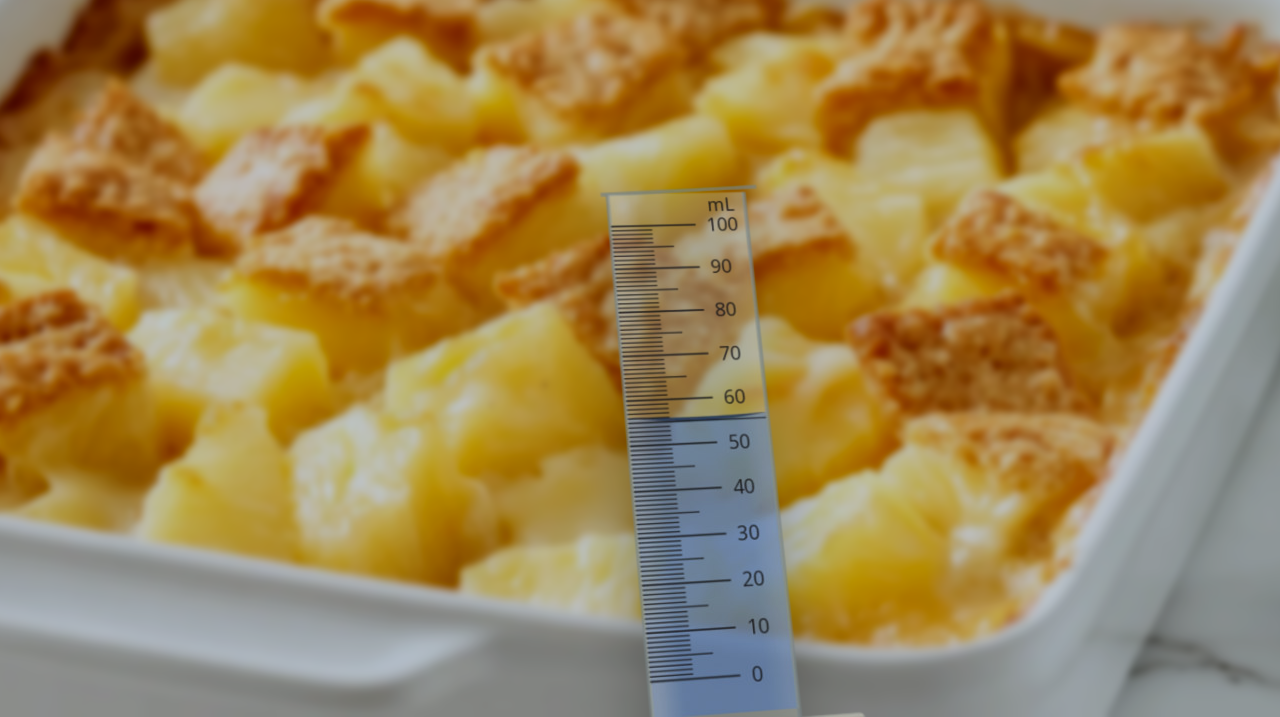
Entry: 55 mL
